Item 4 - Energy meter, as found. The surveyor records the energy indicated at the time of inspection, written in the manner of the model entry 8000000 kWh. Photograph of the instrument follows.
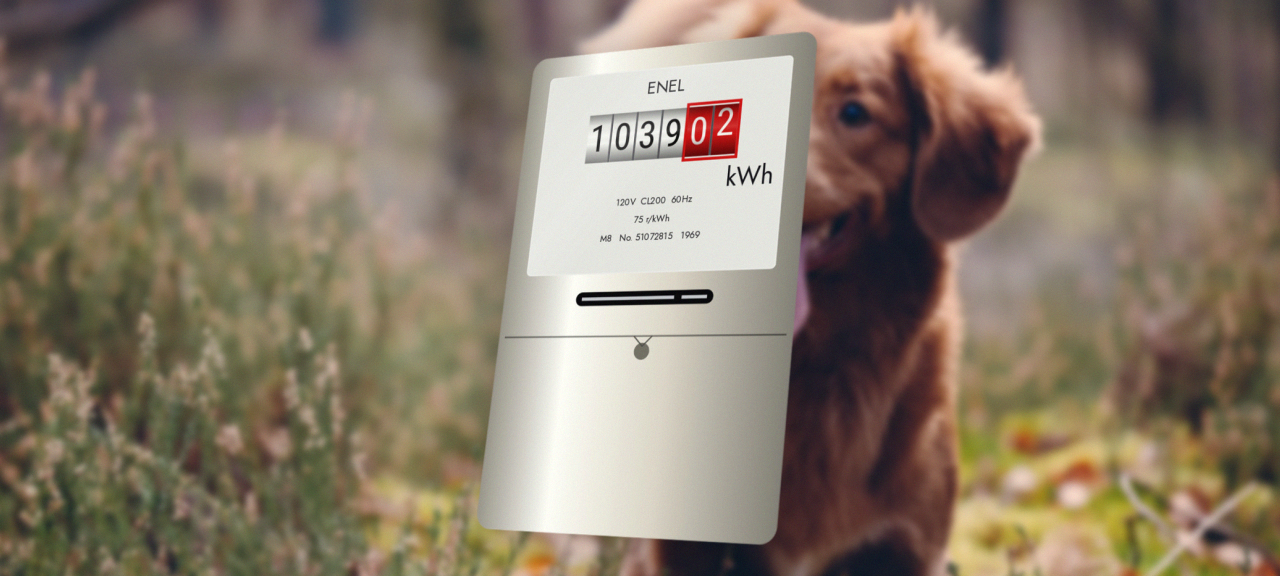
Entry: 1039.02 kWh
